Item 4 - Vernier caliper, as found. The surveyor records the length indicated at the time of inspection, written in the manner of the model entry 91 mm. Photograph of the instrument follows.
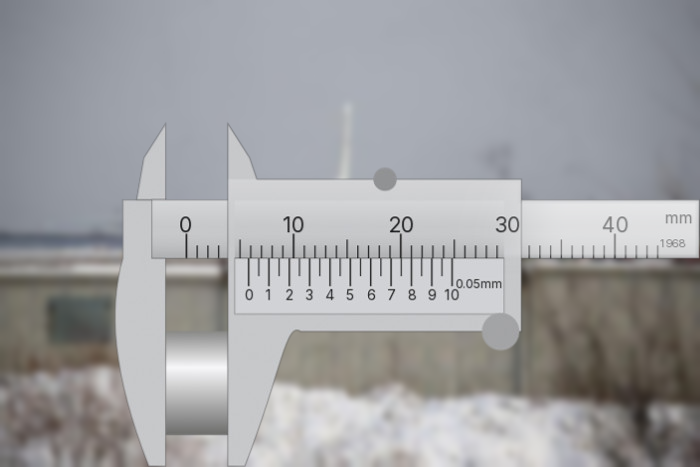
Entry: 5.8 mm
